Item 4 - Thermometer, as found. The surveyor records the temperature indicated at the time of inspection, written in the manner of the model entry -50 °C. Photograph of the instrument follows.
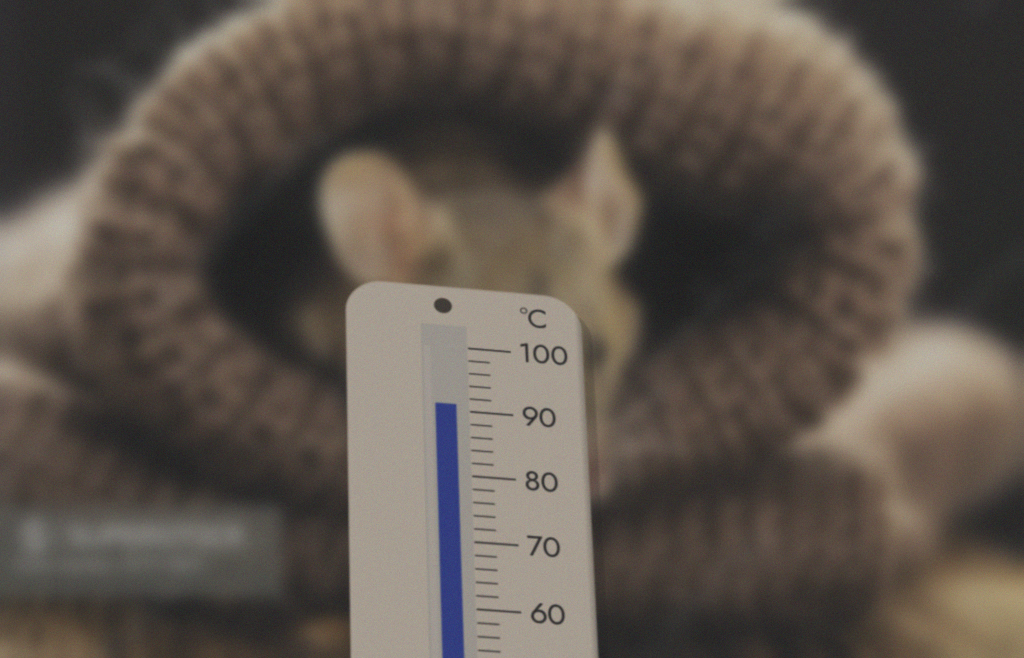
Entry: 91 °C
